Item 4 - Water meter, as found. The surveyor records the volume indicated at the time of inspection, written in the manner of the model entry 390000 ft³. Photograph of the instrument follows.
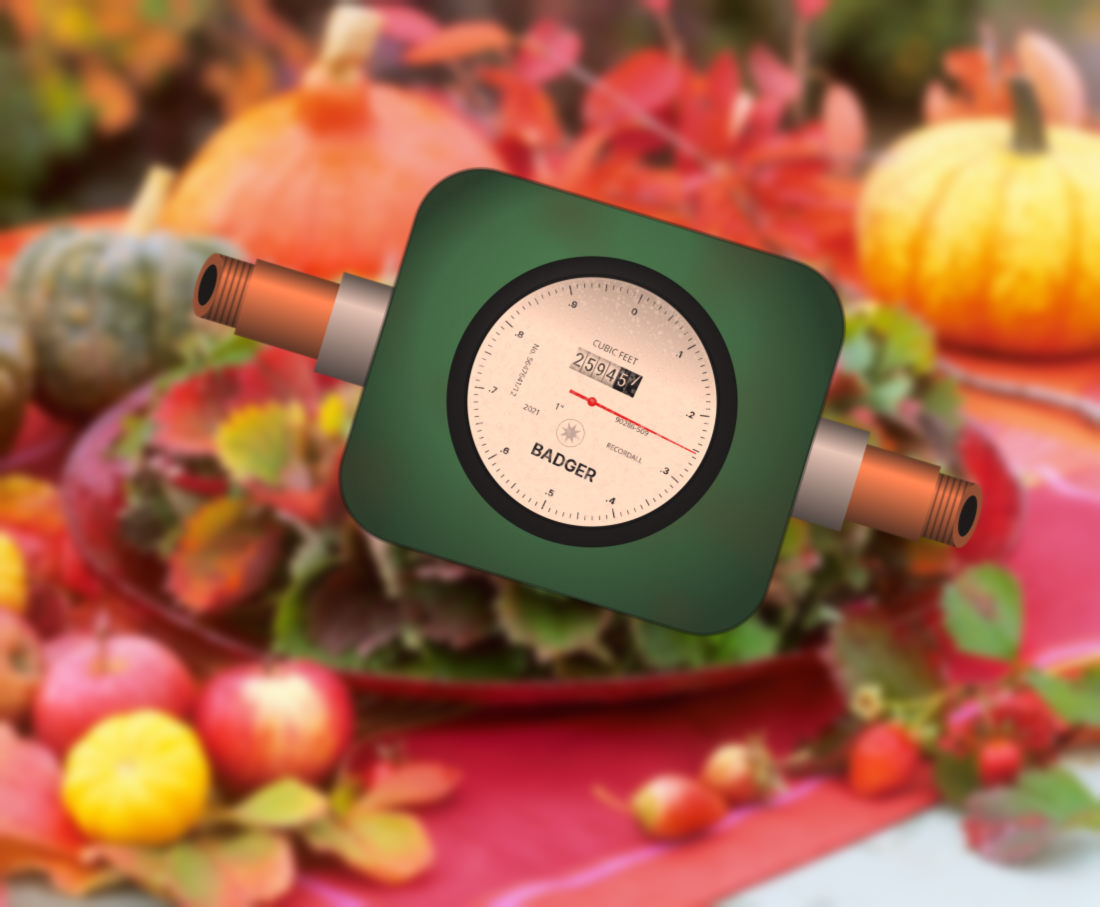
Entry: 259457.25 ft³
